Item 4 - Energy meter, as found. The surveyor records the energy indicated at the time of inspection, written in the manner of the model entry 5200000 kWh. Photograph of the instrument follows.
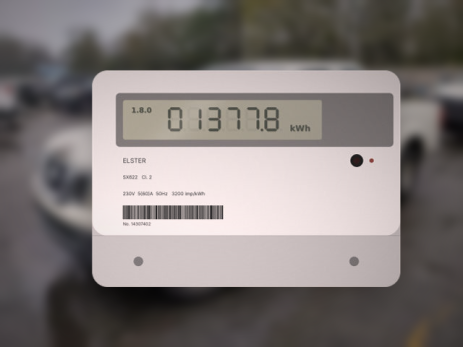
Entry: 1377.8 kWh
